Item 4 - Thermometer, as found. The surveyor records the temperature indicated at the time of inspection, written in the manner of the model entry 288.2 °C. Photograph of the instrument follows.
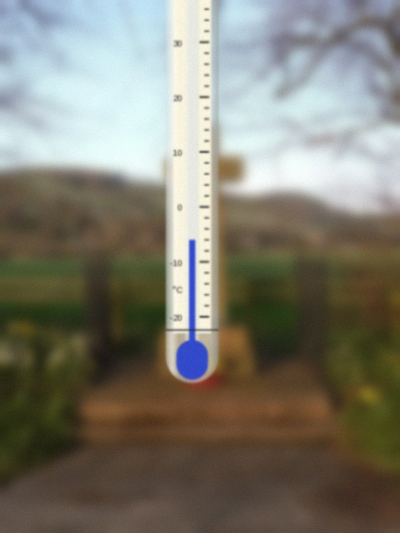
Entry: -6 °C
